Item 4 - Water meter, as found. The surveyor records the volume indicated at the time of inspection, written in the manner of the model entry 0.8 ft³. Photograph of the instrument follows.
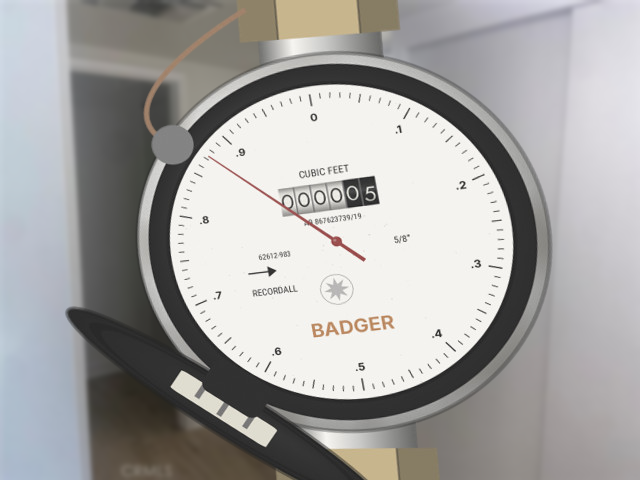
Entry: 4.87 ft³
